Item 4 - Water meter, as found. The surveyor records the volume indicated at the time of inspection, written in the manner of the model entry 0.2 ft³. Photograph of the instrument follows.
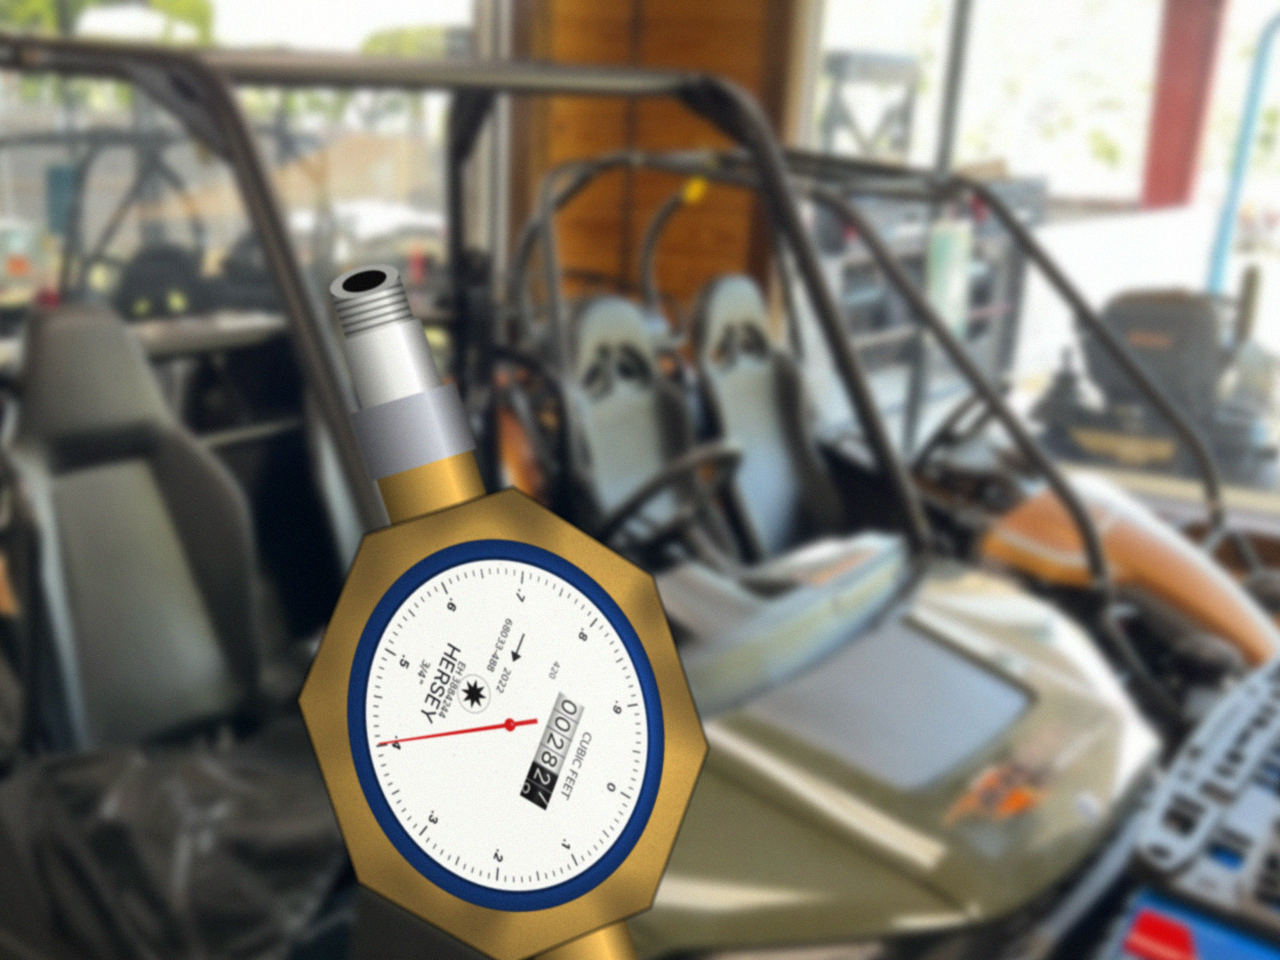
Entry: 2827.40 ft³
